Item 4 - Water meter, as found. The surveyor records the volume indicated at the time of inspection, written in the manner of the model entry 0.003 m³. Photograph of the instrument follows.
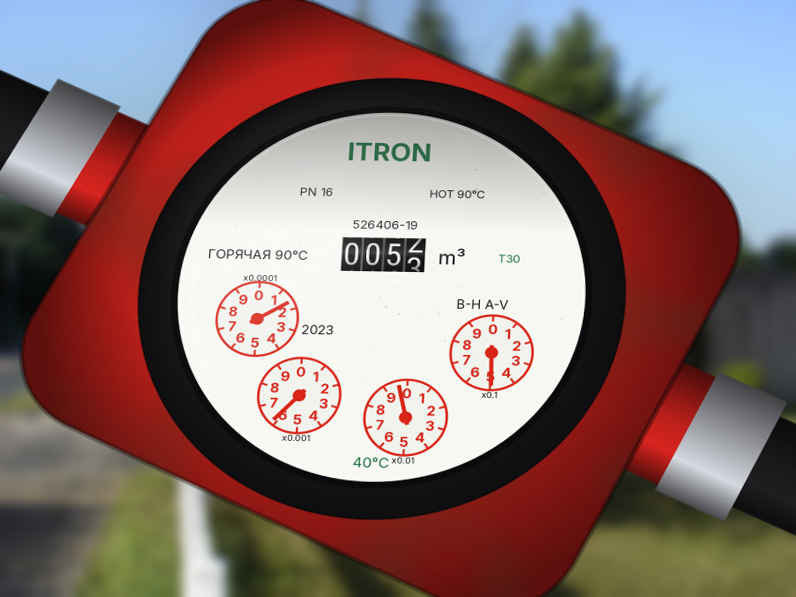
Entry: 52.4961 m³
